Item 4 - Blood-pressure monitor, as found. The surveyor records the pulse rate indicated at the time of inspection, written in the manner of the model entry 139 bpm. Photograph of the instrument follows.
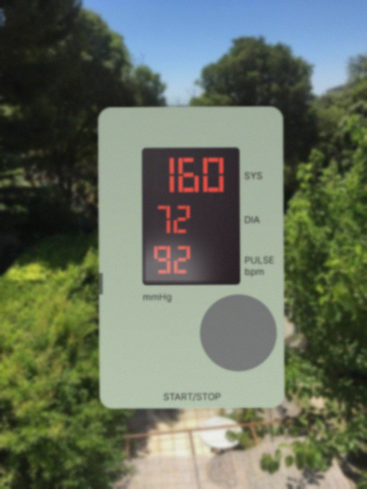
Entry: 92 bpm
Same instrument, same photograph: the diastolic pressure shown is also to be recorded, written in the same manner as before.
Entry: 72 mmHg
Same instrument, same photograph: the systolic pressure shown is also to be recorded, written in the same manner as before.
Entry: 160 mmHg
